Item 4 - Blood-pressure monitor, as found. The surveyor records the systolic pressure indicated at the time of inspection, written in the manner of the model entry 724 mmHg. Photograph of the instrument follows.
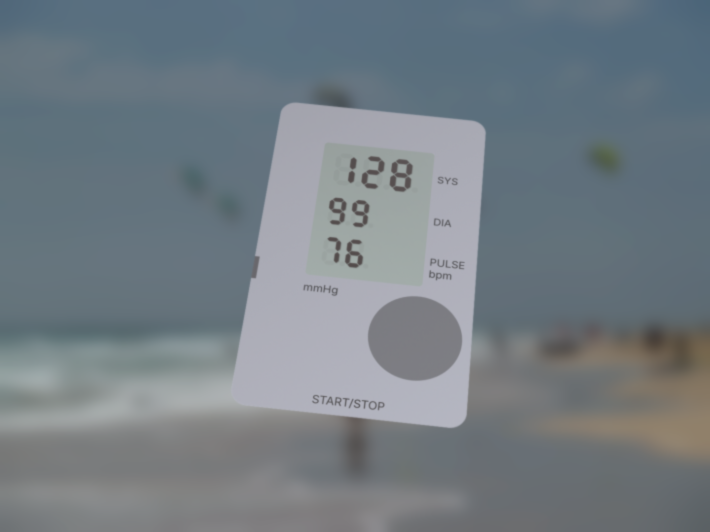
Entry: 128 mmHg
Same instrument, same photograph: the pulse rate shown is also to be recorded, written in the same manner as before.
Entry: 76 bpm
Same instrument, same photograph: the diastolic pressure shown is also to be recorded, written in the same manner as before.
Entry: 99 mmHg
